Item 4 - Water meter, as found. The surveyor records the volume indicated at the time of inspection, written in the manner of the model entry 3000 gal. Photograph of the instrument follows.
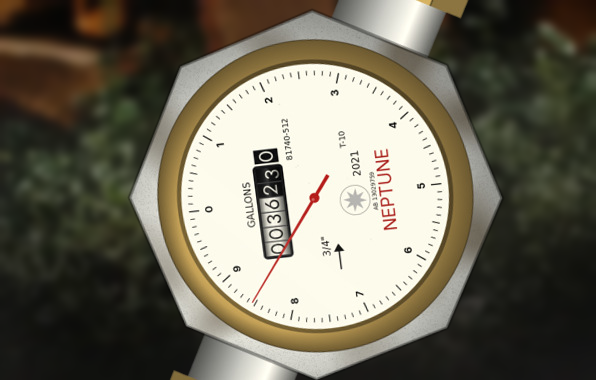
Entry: 36228.5 gal
